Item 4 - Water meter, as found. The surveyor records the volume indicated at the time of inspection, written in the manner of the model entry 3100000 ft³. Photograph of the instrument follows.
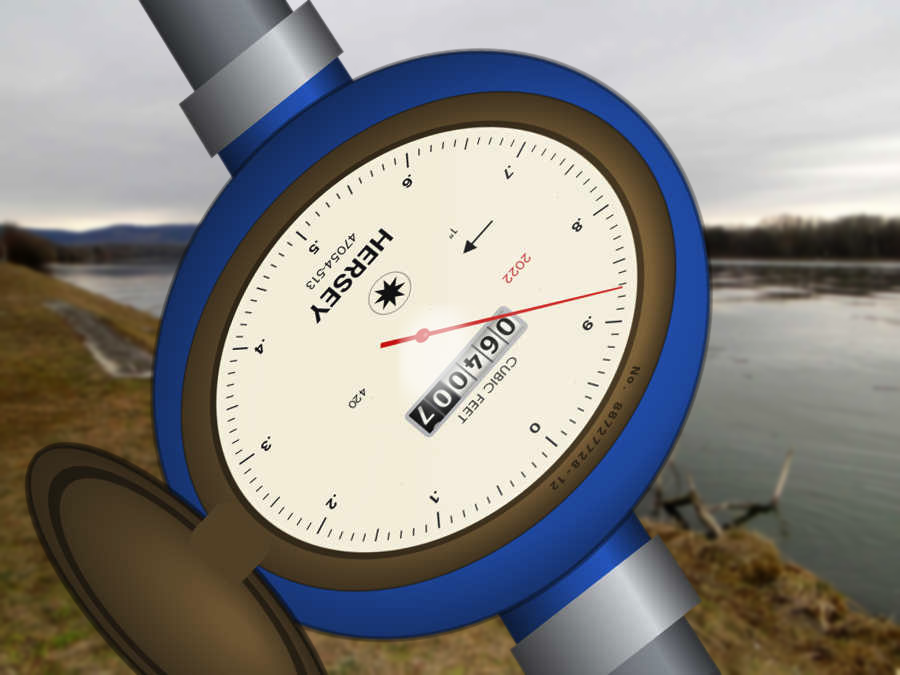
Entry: 64006.87 ft³
